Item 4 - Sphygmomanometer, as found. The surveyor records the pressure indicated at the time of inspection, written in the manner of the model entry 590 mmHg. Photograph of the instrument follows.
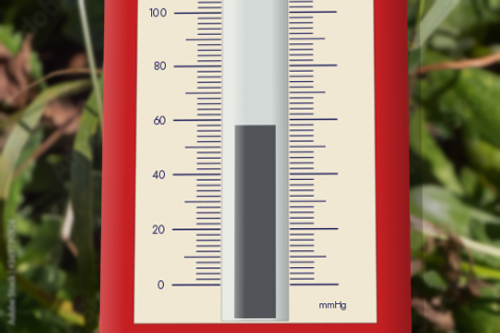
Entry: 58 mmHg
